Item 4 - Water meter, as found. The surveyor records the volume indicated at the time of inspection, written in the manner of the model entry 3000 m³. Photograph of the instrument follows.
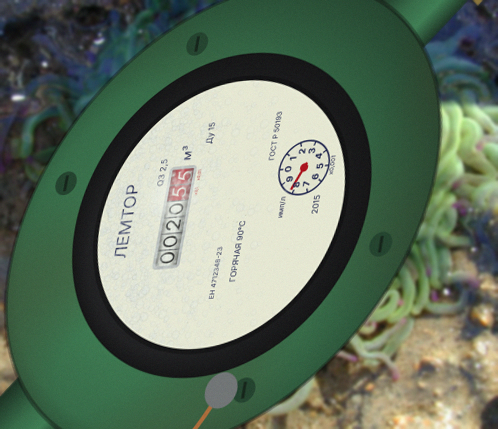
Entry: 20.548 m³
